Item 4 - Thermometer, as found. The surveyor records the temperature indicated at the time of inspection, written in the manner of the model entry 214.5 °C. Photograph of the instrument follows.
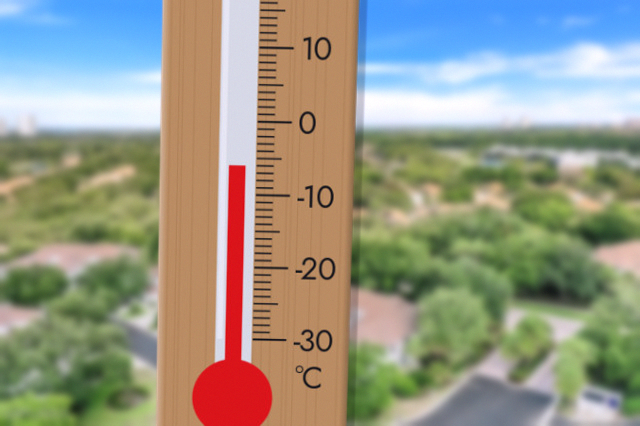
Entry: -6 °C
